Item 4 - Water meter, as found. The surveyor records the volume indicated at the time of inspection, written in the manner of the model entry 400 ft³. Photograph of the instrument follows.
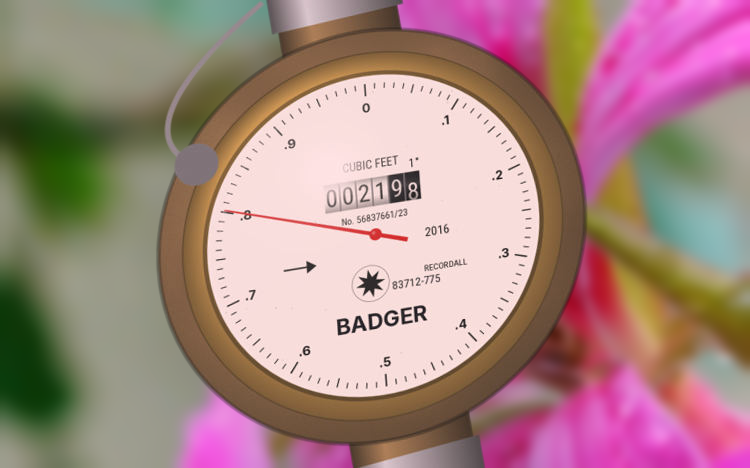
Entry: 2197.80 ft³
